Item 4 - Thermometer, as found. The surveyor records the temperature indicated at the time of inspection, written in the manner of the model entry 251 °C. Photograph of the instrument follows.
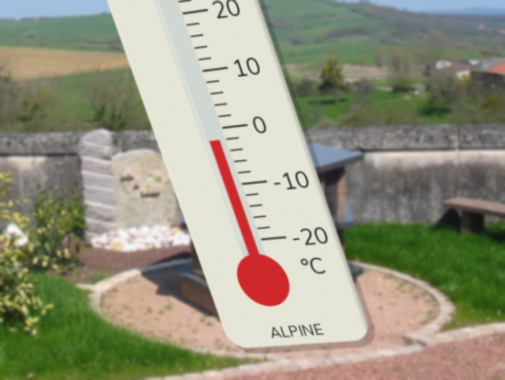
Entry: -2 °C
